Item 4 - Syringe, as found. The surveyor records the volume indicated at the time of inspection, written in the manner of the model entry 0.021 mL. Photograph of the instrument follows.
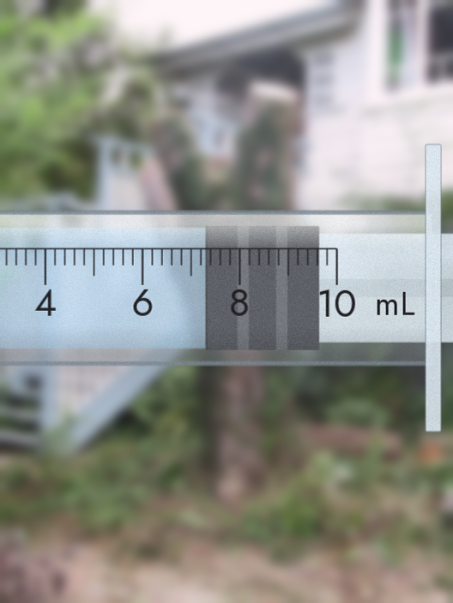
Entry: 7.3 mL
